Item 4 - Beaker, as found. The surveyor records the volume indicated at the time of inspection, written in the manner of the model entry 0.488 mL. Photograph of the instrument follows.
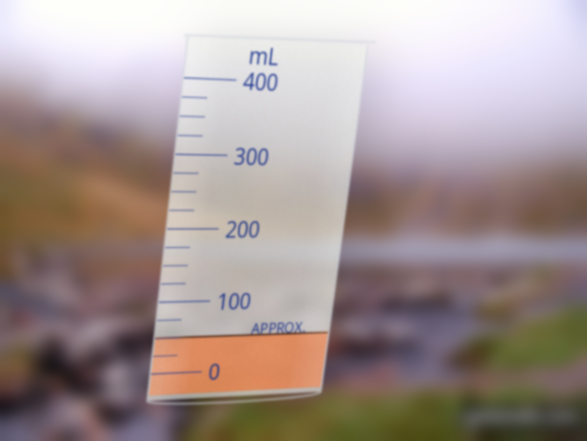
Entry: 50 mL
